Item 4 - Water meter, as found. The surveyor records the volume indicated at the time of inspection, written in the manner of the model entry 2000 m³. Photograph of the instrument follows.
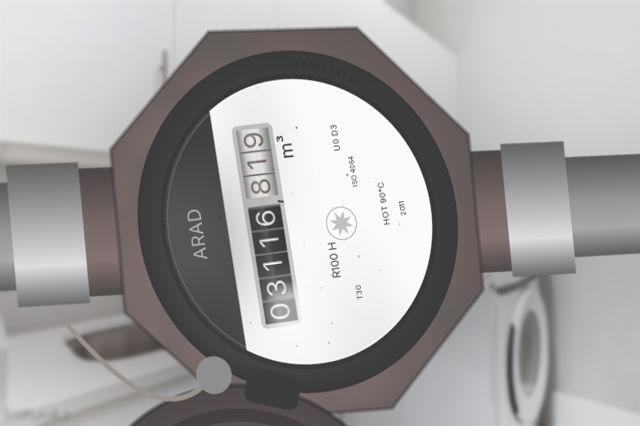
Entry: 3116.819 m³
